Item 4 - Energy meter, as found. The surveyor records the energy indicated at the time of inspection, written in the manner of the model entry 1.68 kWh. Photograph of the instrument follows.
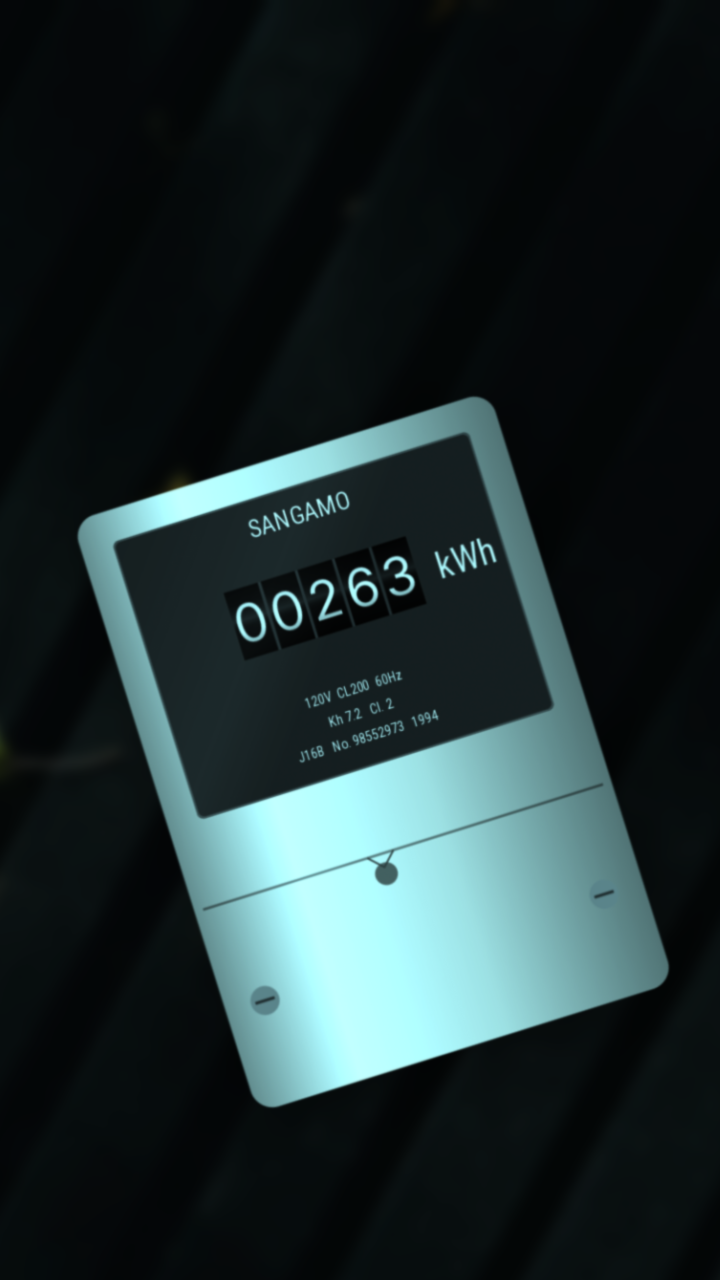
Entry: 263 kWh
